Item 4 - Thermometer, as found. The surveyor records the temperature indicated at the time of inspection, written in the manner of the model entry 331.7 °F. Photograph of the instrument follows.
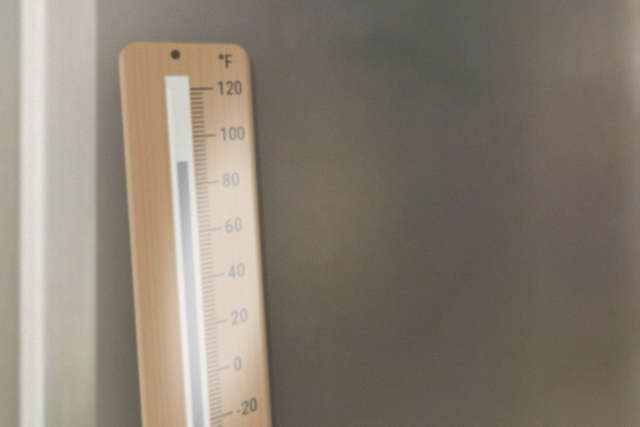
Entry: 90 °F
